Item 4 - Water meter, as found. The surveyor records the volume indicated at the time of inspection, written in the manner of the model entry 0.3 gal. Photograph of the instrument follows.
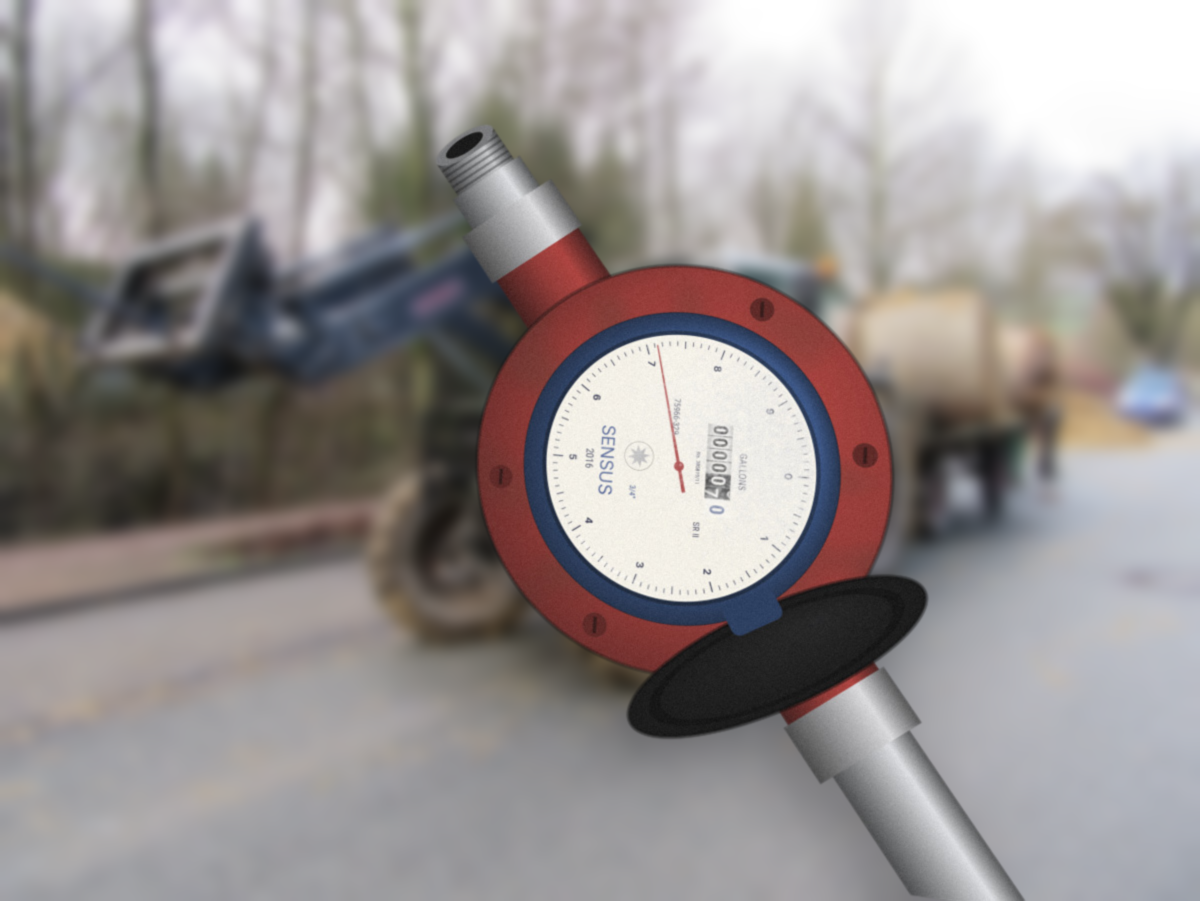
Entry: 67.1 gal
